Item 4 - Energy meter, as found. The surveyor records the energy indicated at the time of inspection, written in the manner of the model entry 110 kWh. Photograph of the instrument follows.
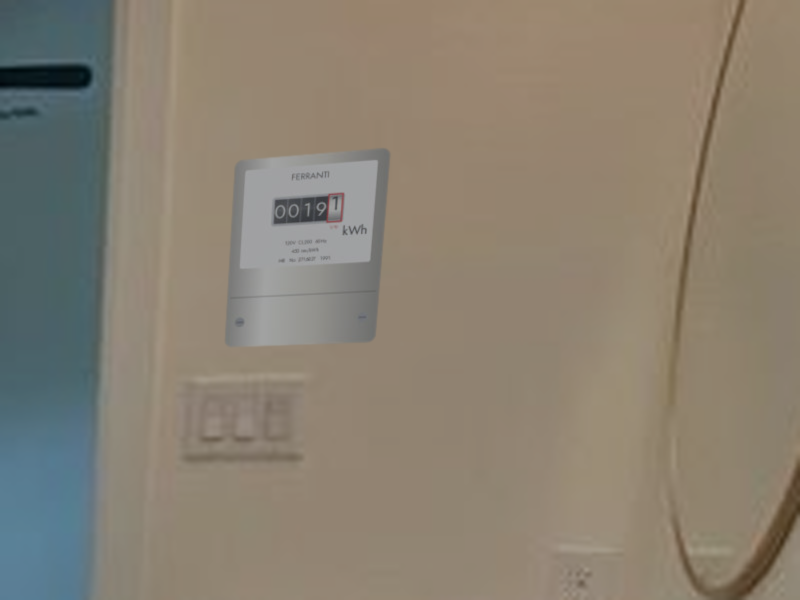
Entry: 19.1 kWh
